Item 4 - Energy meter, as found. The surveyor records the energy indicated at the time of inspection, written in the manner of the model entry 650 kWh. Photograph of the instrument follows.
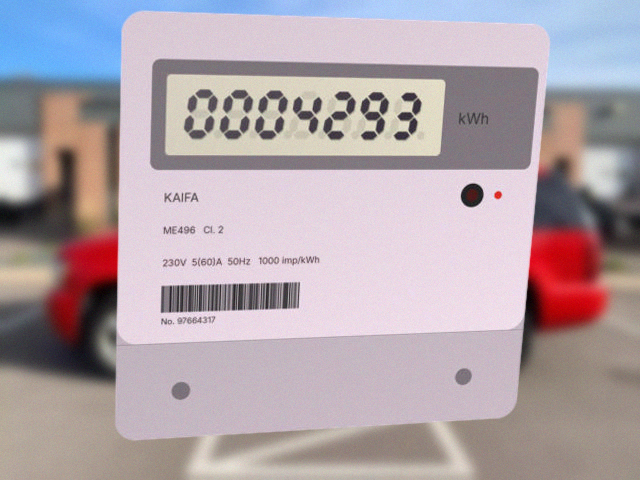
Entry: 4293 kWh
